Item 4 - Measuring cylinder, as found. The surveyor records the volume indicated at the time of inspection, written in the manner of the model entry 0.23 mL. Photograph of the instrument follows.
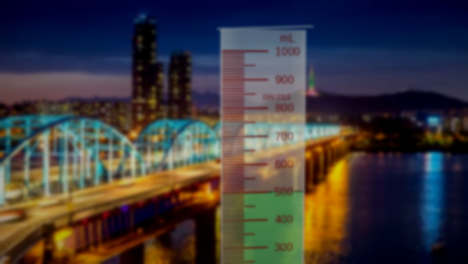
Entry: 500 mL
